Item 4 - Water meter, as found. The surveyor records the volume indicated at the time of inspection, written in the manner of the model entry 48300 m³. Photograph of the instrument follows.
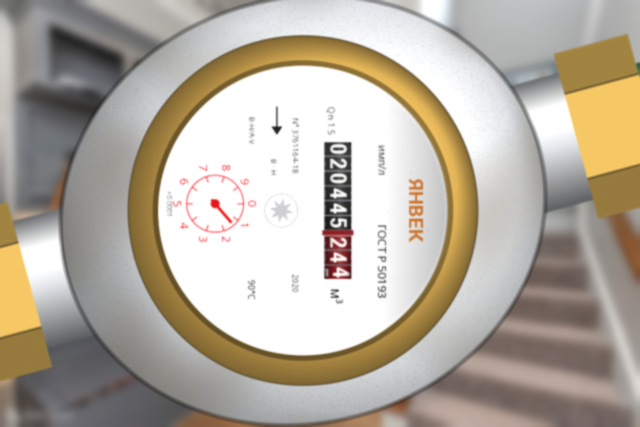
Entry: 20445.2441 m³
